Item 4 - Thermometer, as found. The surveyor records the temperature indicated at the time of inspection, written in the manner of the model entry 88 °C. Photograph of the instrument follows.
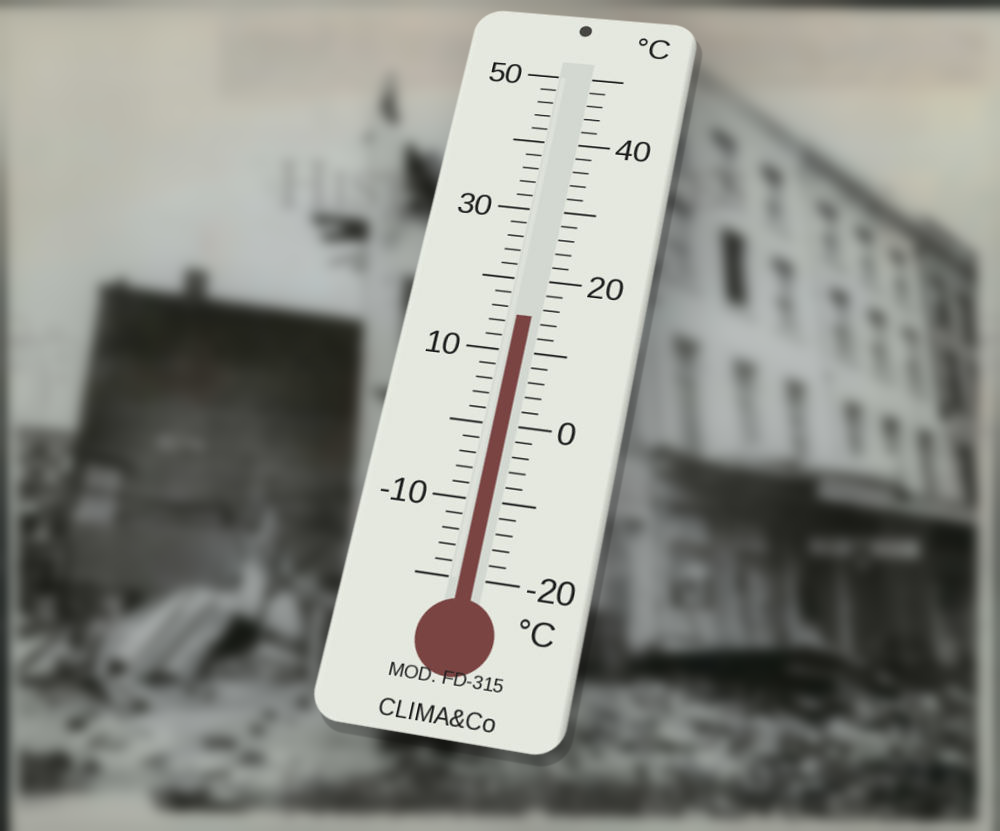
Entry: 15 °C
